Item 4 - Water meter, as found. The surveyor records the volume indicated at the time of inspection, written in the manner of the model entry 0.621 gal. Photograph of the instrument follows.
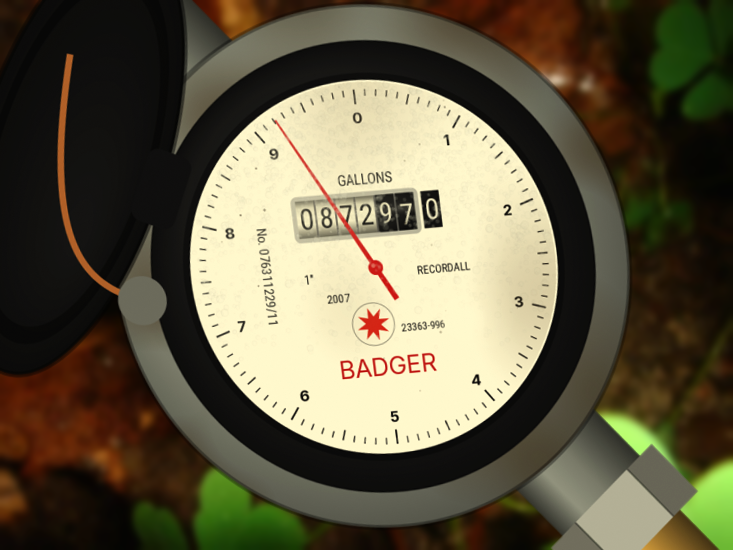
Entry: 872969.2 gal
